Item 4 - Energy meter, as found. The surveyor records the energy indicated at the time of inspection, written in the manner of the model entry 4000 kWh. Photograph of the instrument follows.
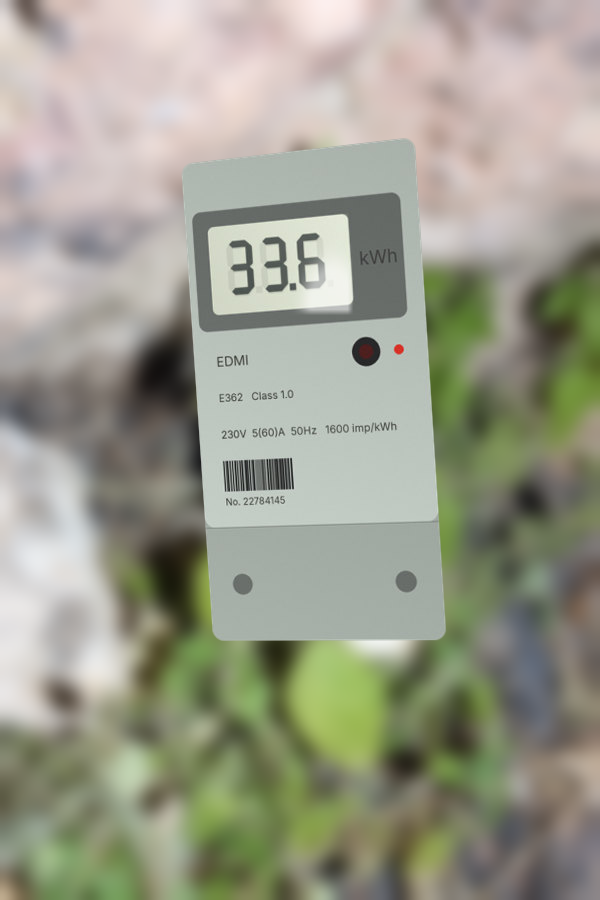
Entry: 33.6 kWh
